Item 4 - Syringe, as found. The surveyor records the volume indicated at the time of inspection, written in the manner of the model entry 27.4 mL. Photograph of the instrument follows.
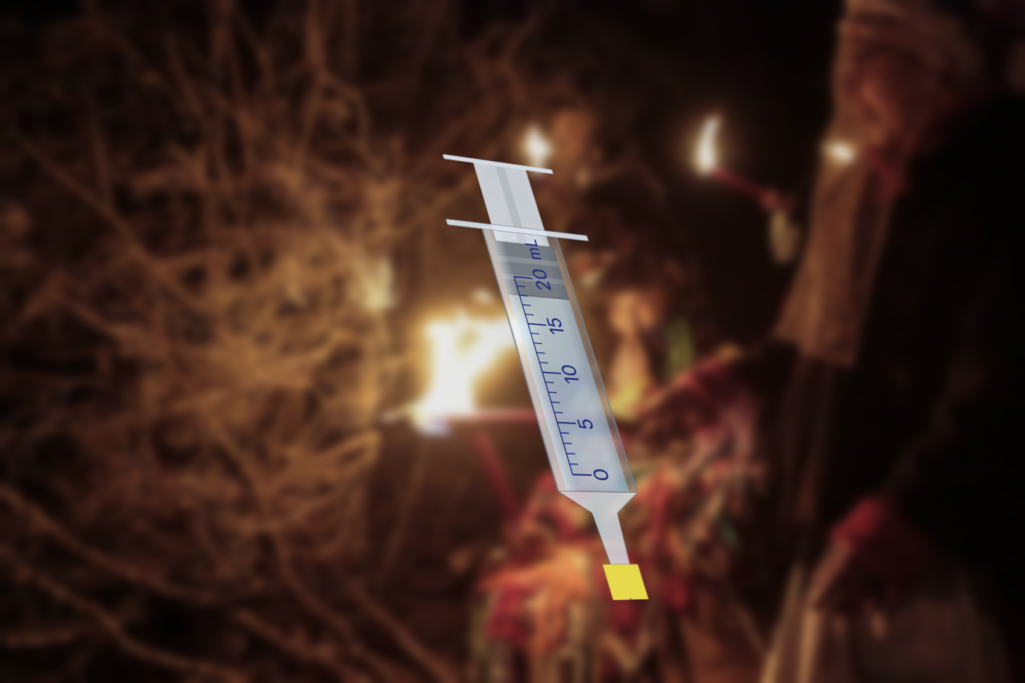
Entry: 18 mL
